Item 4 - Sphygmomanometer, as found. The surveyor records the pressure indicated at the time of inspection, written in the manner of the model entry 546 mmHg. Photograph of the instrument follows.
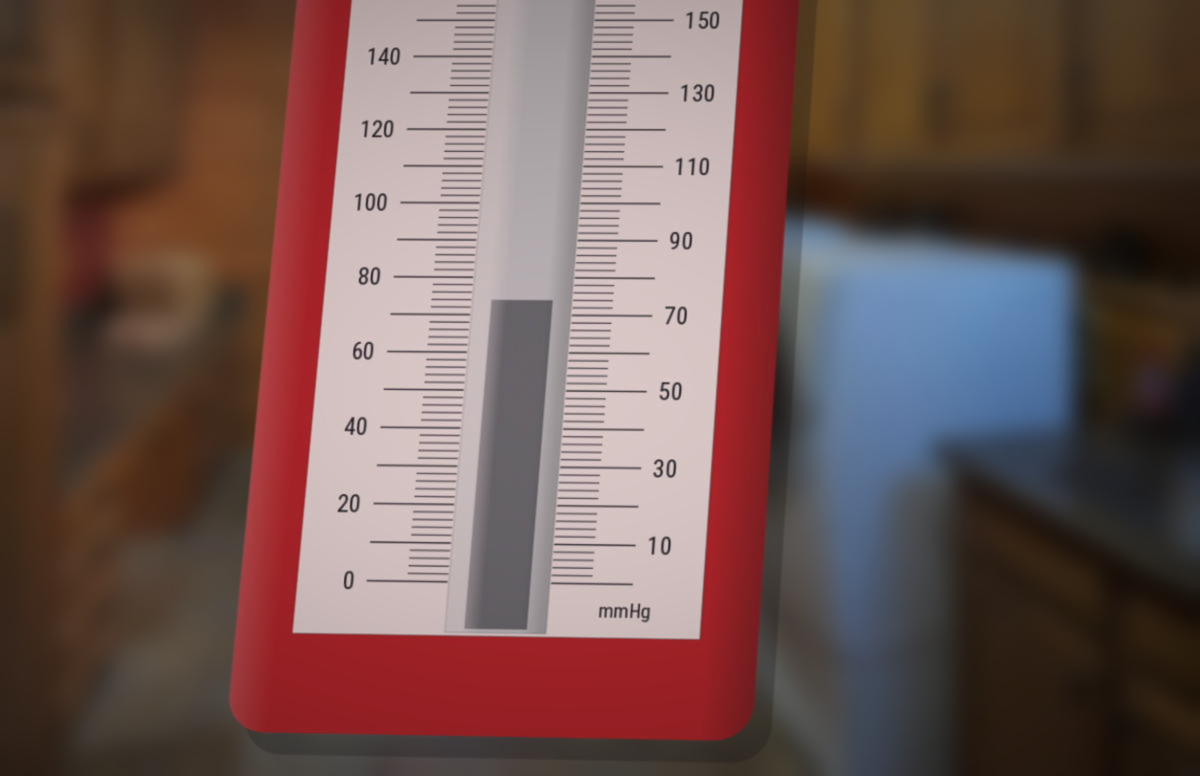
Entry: 74 mmHg
